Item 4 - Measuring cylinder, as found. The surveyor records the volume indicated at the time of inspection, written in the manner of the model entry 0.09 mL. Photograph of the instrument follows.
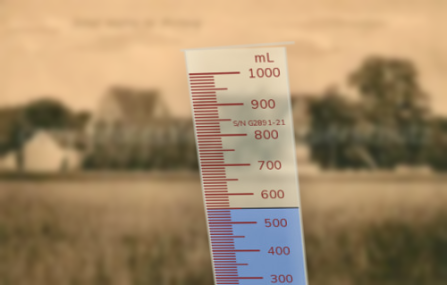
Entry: 550 mL
